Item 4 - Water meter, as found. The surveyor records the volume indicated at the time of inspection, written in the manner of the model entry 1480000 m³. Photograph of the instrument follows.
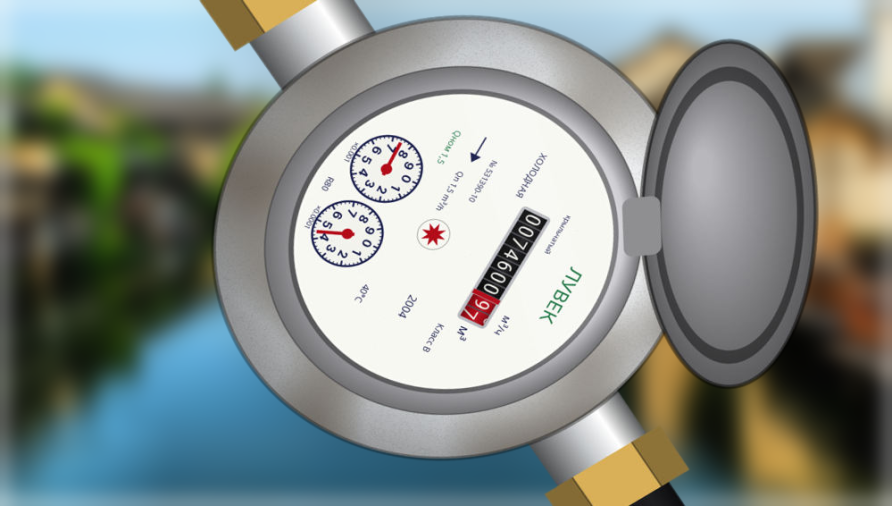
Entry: 74600.9674 m³
